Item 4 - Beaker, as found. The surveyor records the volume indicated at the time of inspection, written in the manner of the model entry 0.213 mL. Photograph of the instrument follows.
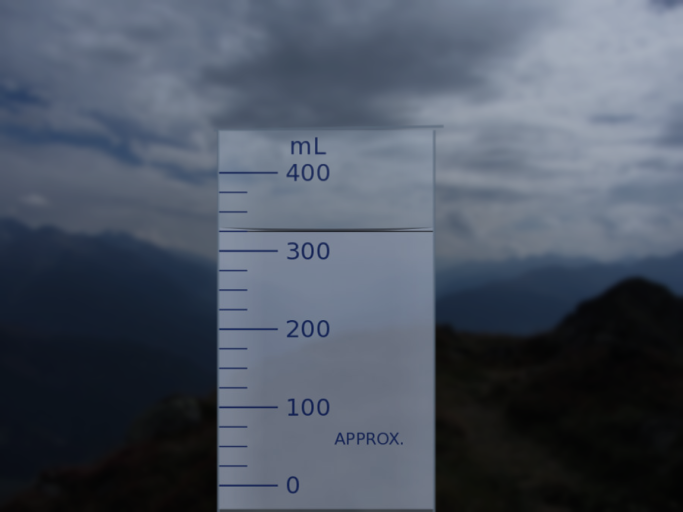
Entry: 325 mL
